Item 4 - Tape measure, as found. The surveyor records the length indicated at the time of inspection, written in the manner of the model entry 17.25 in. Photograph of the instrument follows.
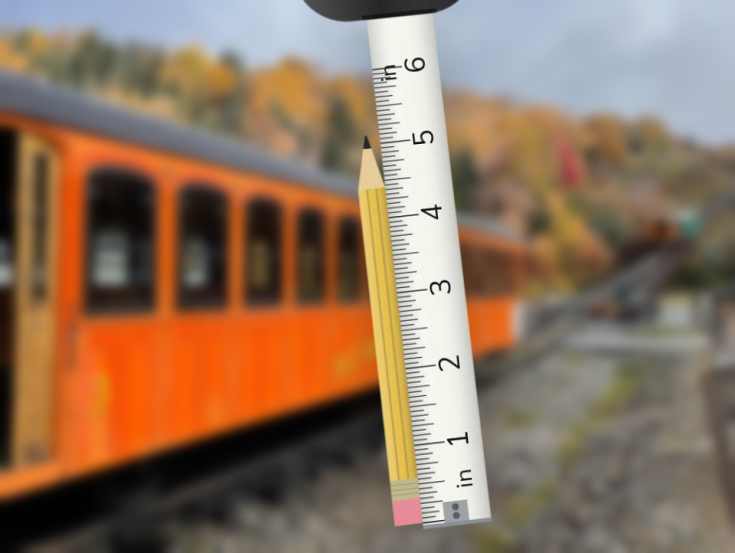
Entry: 5.125 in
